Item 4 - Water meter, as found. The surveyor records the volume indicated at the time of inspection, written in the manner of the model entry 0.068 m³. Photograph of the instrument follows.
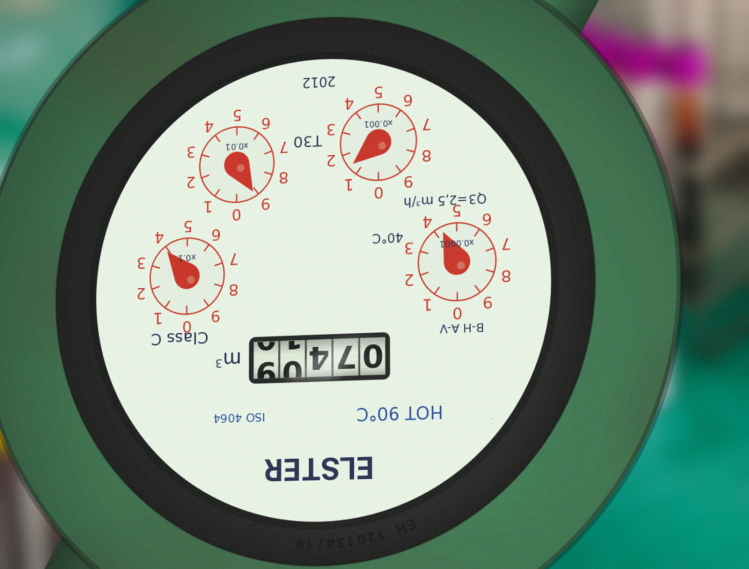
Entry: 7409.3914 m³
